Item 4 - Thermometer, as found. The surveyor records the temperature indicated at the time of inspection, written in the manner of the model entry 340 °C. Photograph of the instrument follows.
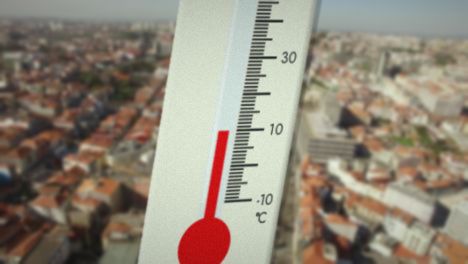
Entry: 10 °C
